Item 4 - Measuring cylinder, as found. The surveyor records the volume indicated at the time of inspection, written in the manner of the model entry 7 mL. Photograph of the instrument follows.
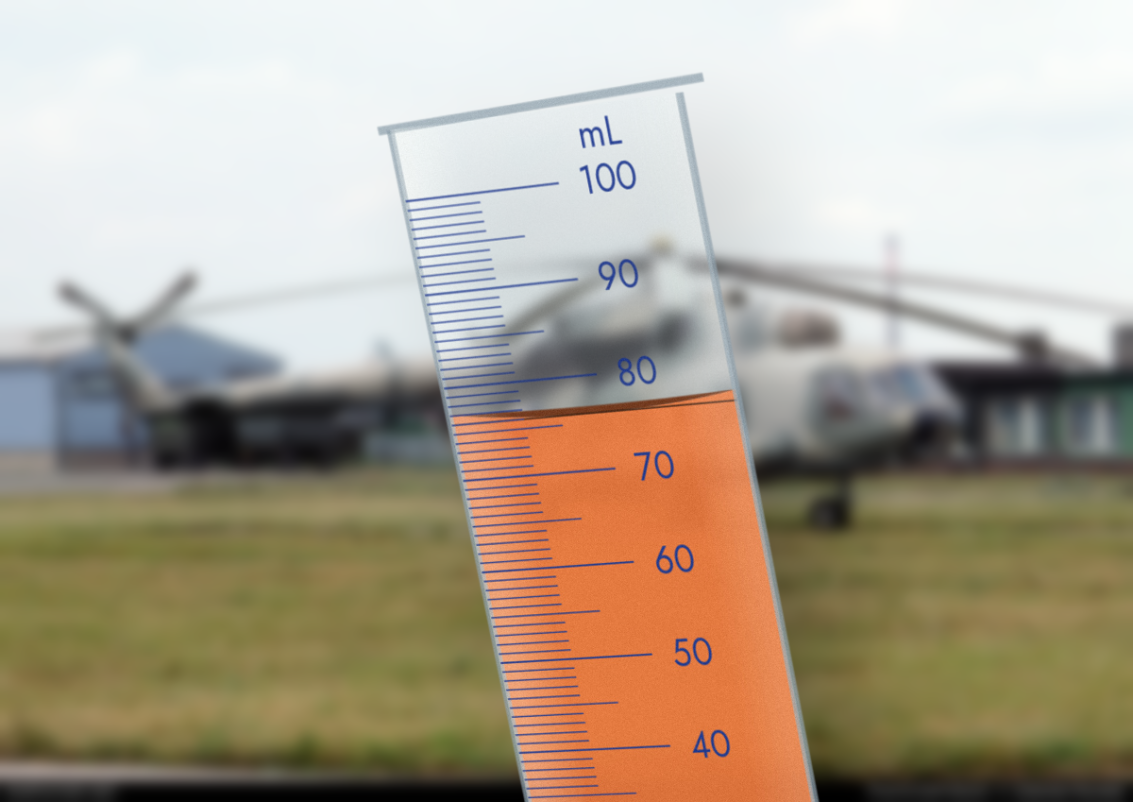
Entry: 76 mL
